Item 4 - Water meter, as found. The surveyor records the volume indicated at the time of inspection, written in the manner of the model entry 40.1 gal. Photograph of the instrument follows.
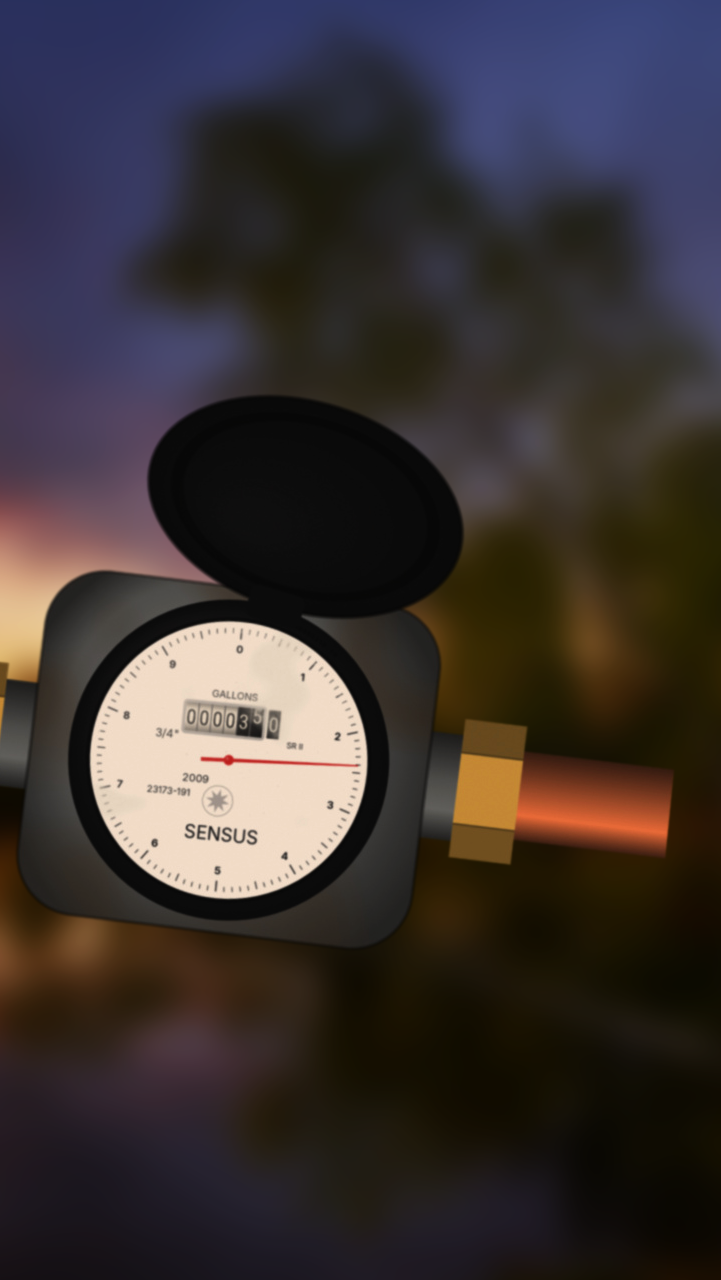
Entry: 352.4 gal
